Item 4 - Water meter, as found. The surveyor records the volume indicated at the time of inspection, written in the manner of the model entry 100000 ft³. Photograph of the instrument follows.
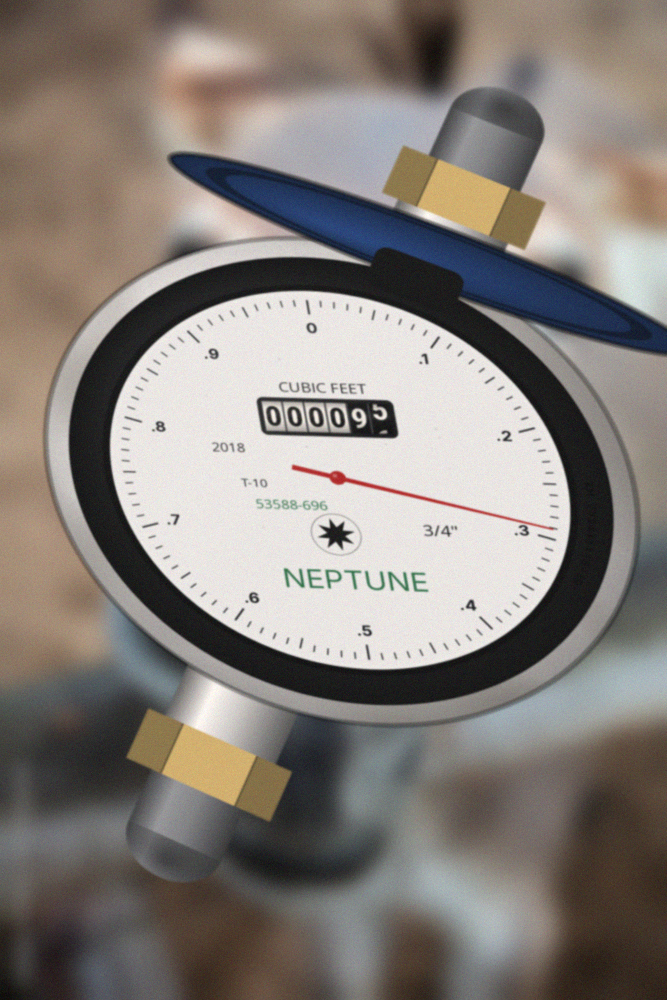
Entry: 95.29 ft³
